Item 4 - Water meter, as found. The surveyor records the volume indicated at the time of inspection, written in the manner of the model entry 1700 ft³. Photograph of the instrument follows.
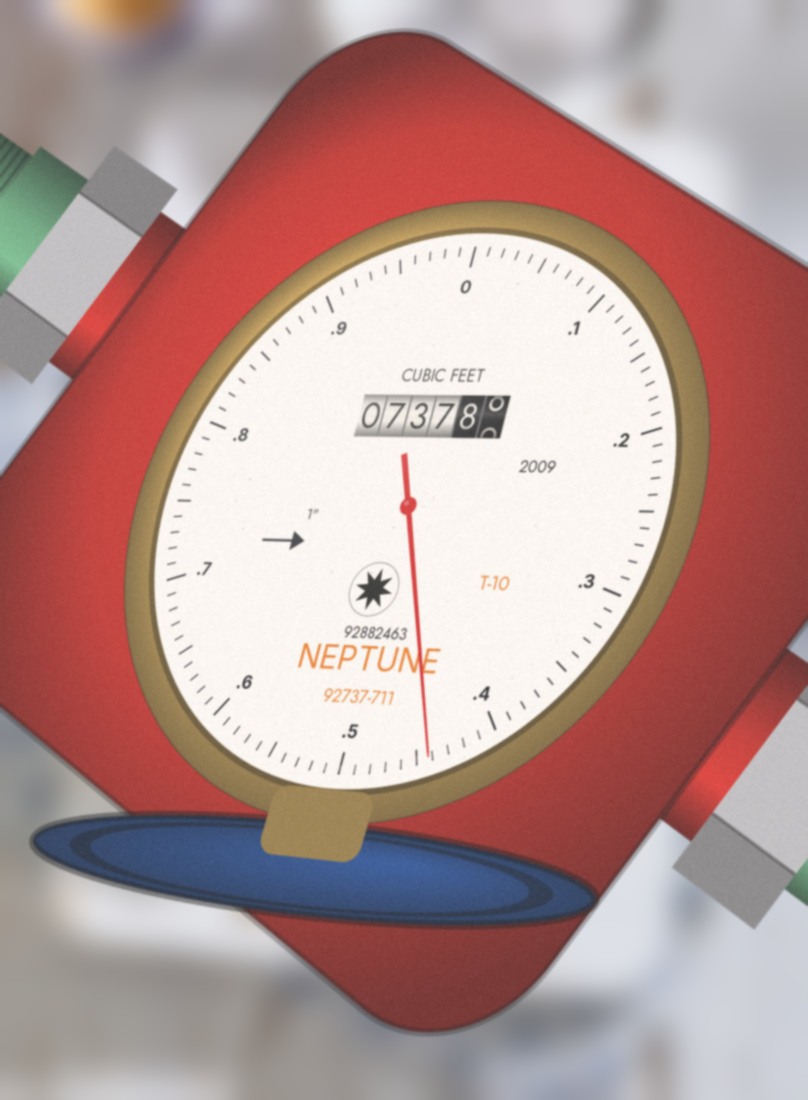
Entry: 73788.44 ft³
